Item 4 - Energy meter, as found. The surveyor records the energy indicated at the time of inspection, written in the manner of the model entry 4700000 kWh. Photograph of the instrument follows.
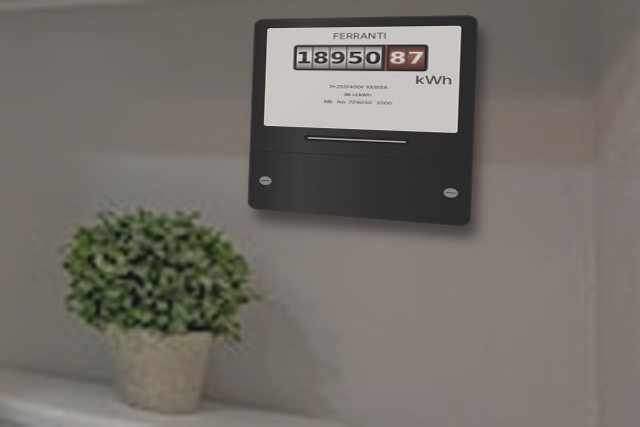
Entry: 18950.87 kWh
